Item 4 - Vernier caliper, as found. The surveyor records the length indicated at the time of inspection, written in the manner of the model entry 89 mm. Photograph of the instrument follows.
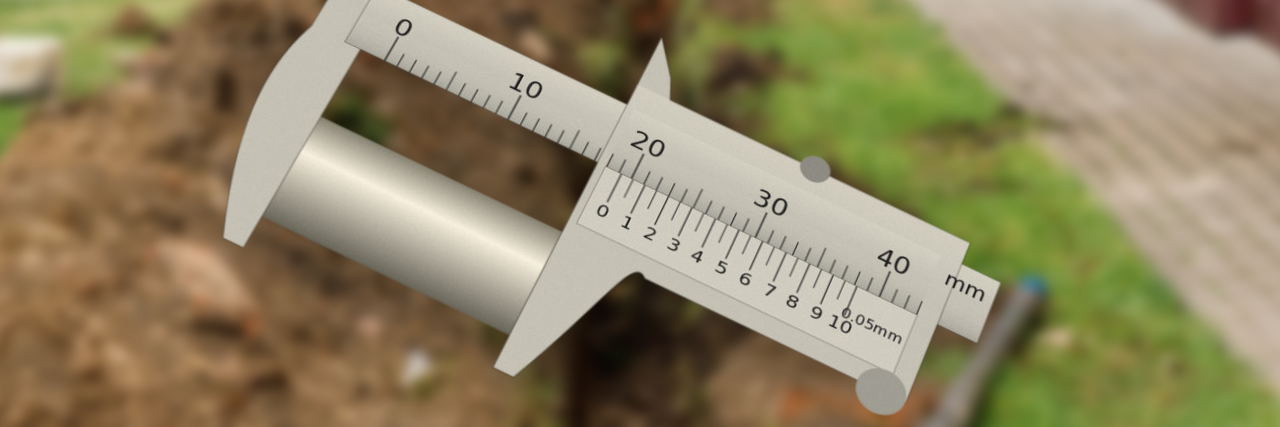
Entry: 19.2 mm
